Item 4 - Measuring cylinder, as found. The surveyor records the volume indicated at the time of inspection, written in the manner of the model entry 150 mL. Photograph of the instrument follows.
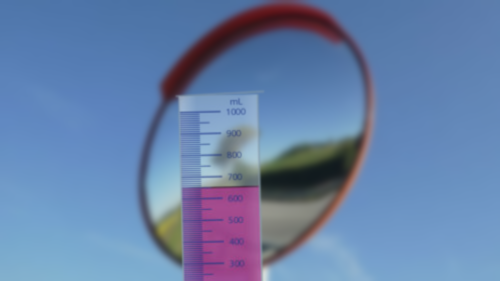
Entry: 650 mL
